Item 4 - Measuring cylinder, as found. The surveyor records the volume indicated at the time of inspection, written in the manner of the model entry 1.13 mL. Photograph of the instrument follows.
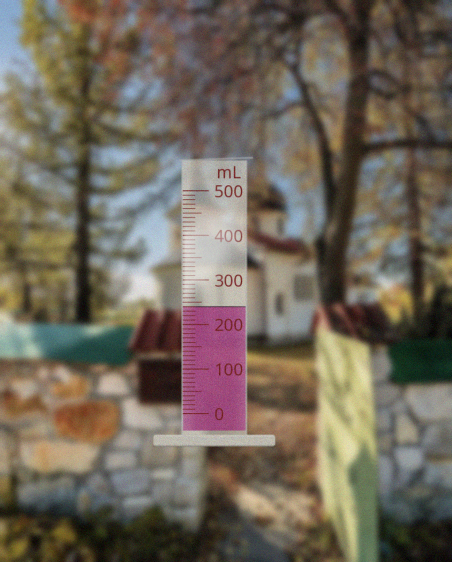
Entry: 240 mL
